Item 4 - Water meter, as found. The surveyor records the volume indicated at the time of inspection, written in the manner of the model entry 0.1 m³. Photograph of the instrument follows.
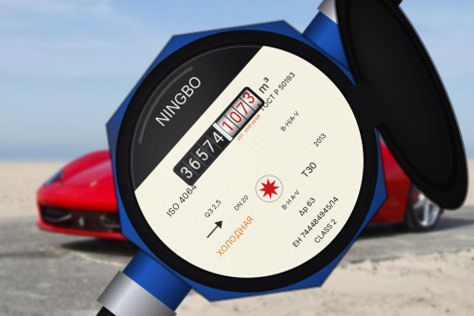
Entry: 36574.1073 m³
